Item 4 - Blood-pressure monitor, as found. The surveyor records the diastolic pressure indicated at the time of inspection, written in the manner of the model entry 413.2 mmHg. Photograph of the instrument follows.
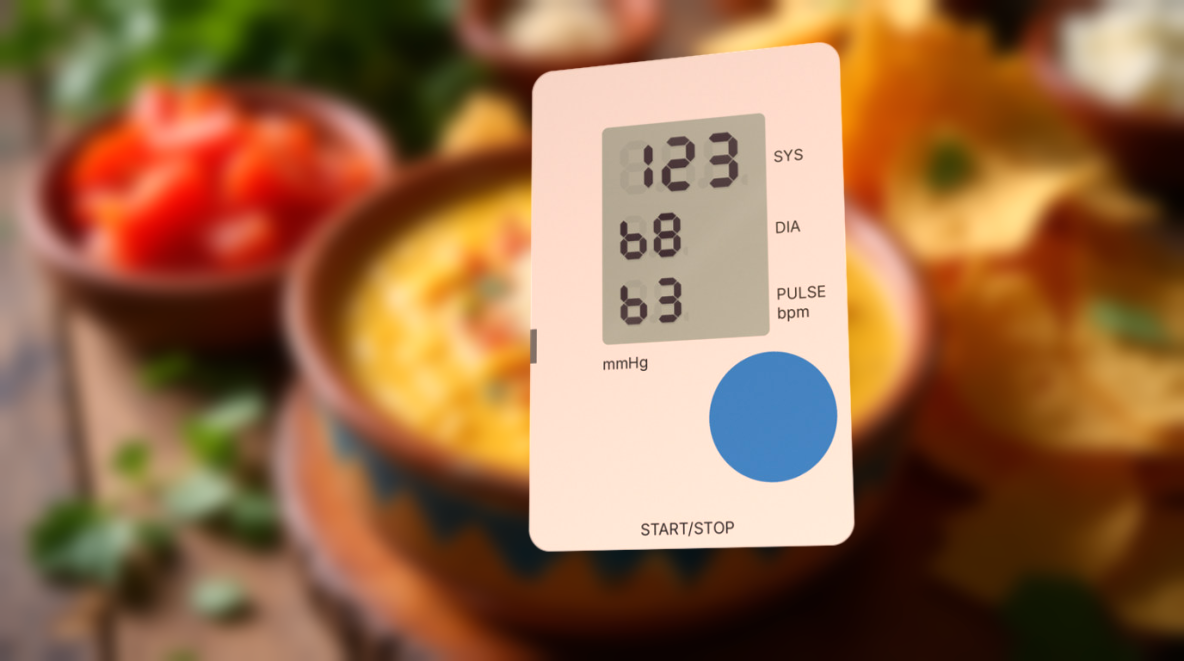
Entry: 68 mmHg
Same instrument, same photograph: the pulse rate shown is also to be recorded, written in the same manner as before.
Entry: 63 bpm
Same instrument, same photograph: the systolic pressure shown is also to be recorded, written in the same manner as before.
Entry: 123 mmHg
